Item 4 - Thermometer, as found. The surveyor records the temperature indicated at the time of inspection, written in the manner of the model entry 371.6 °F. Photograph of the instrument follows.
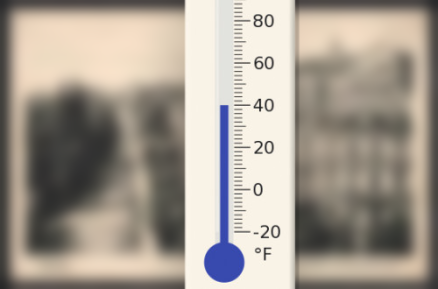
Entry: 40 °F
